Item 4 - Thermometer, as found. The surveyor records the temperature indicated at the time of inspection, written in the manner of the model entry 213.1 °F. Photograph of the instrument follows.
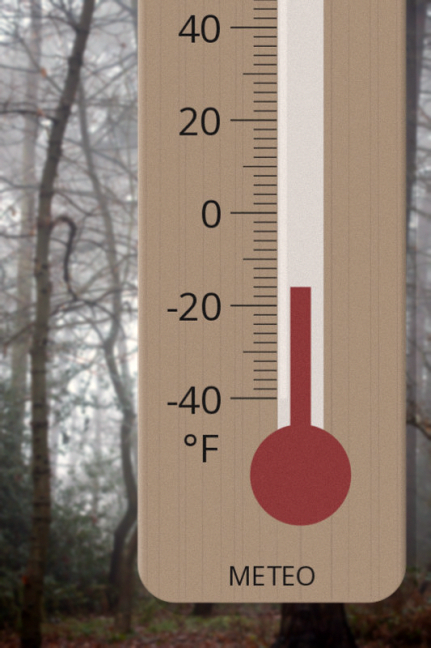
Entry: -16 °F
